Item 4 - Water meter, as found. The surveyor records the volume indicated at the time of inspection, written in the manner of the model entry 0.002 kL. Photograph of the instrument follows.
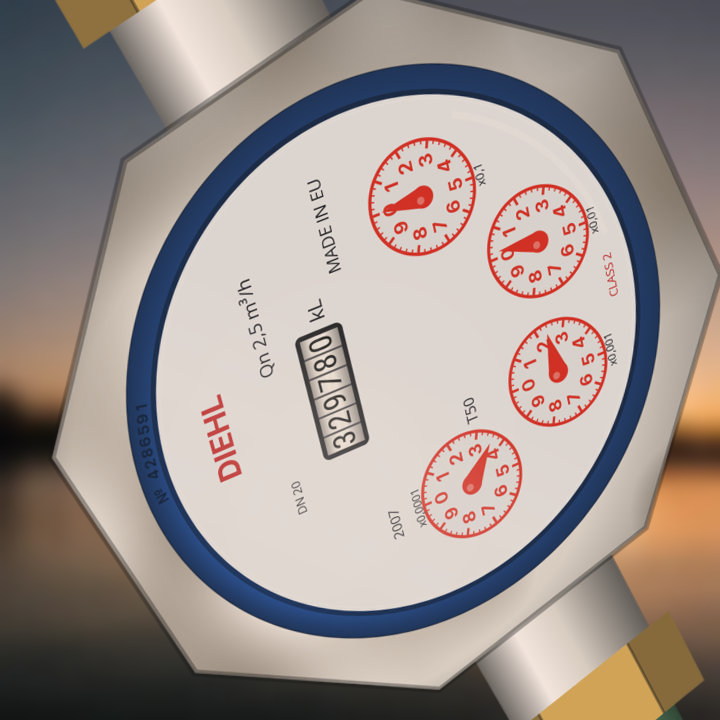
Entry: 329780.0023 kL
